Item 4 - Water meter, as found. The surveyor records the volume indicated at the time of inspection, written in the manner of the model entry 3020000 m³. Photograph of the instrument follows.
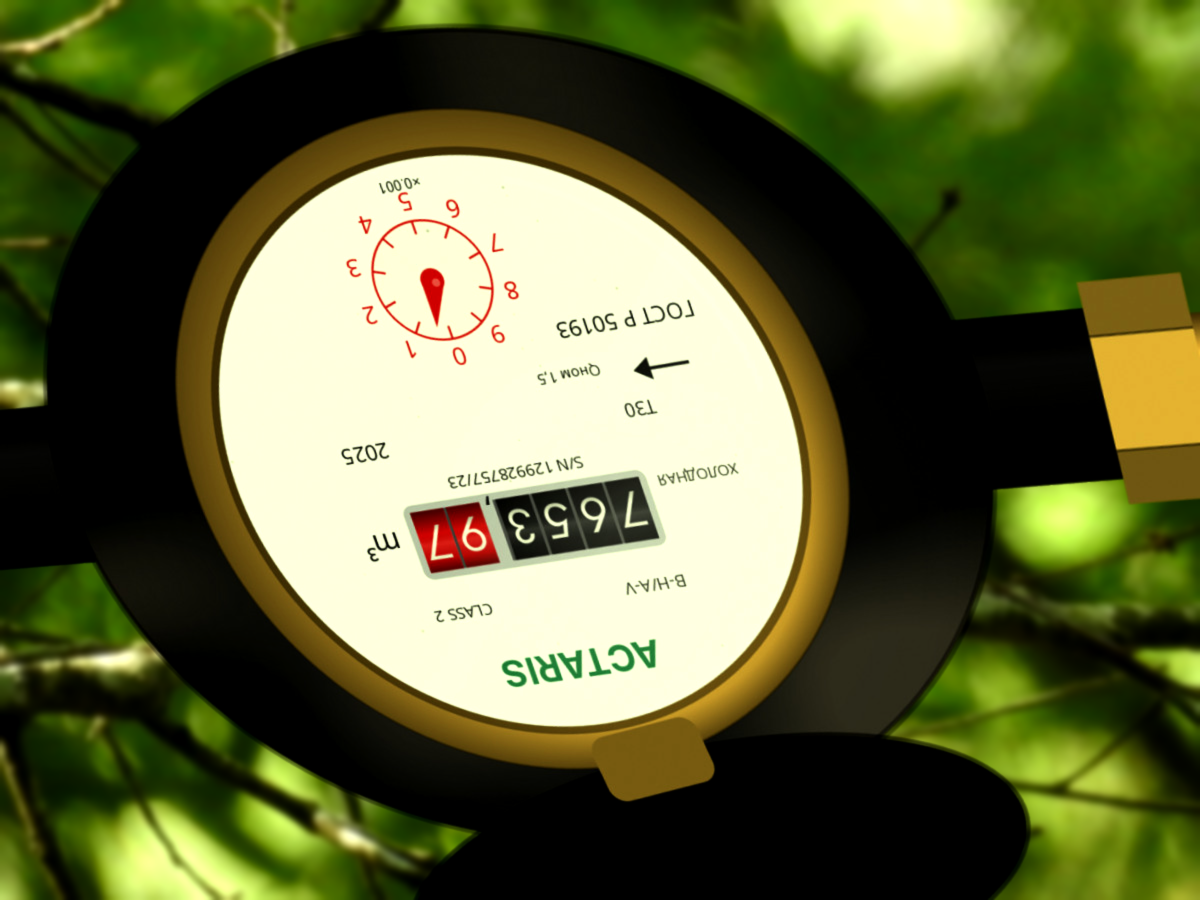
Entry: 7653.970 m³
